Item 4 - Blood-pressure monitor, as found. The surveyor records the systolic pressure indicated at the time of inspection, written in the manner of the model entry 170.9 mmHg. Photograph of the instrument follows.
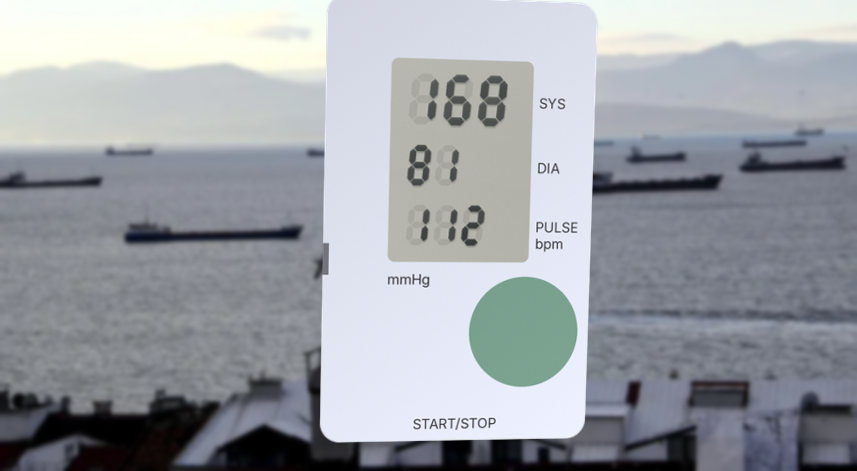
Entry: 168 mmHg
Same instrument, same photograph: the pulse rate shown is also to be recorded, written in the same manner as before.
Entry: 112 bpm
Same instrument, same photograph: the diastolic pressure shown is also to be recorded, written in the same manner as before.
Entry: 81 mmHg
